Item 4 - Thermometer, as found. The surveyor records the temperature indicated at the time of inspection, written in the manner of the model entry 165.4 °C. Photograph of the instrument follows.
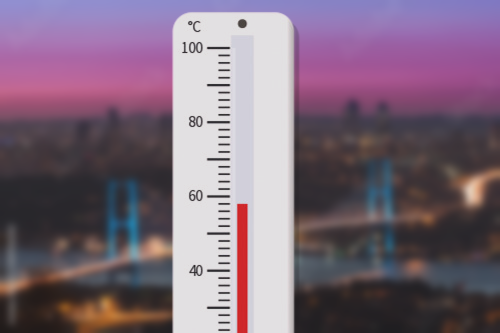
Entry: 58 °C
